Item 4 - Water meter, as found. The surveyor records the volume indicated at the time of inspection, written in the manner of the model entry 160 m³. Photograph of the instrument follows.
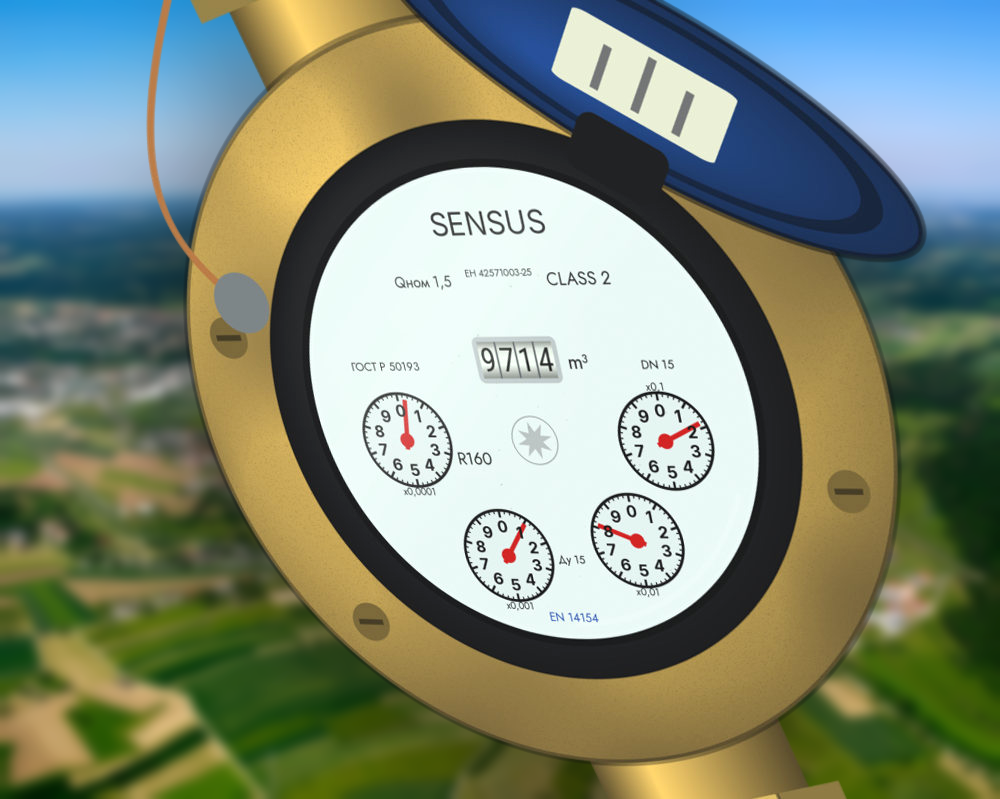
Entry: 9714.1810 m³
